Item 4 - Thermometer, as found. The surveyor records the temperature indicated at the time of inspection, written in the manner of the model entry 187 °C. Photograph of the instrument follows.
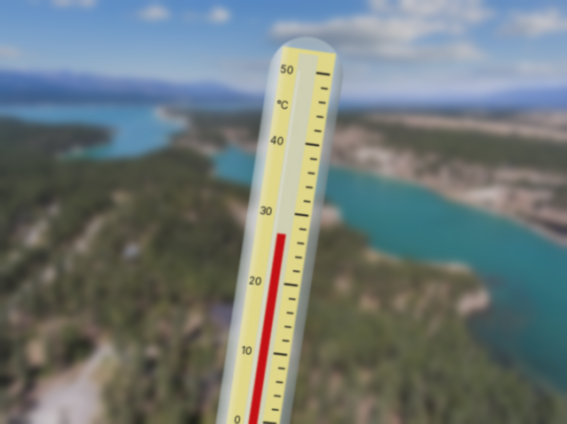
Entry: 27 °C
